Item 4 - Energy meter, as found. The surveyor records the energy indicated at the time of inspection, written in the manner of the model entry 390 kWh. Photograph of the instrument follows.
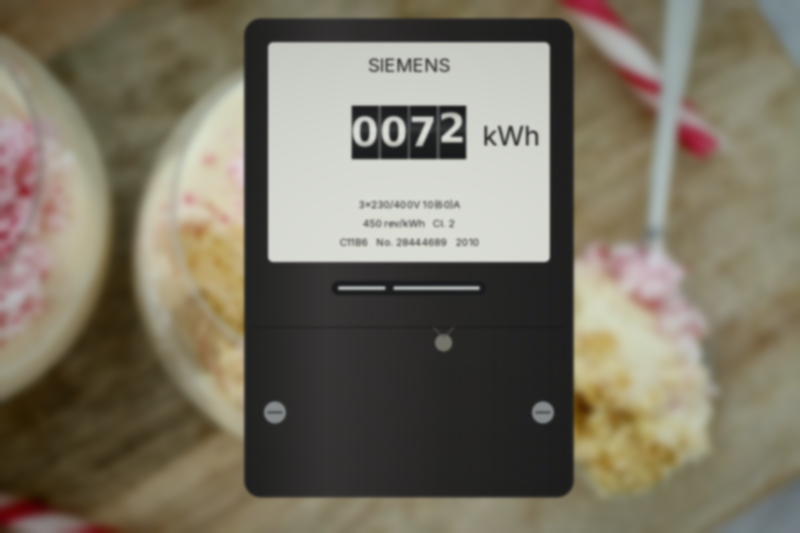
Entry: 72 kWh
